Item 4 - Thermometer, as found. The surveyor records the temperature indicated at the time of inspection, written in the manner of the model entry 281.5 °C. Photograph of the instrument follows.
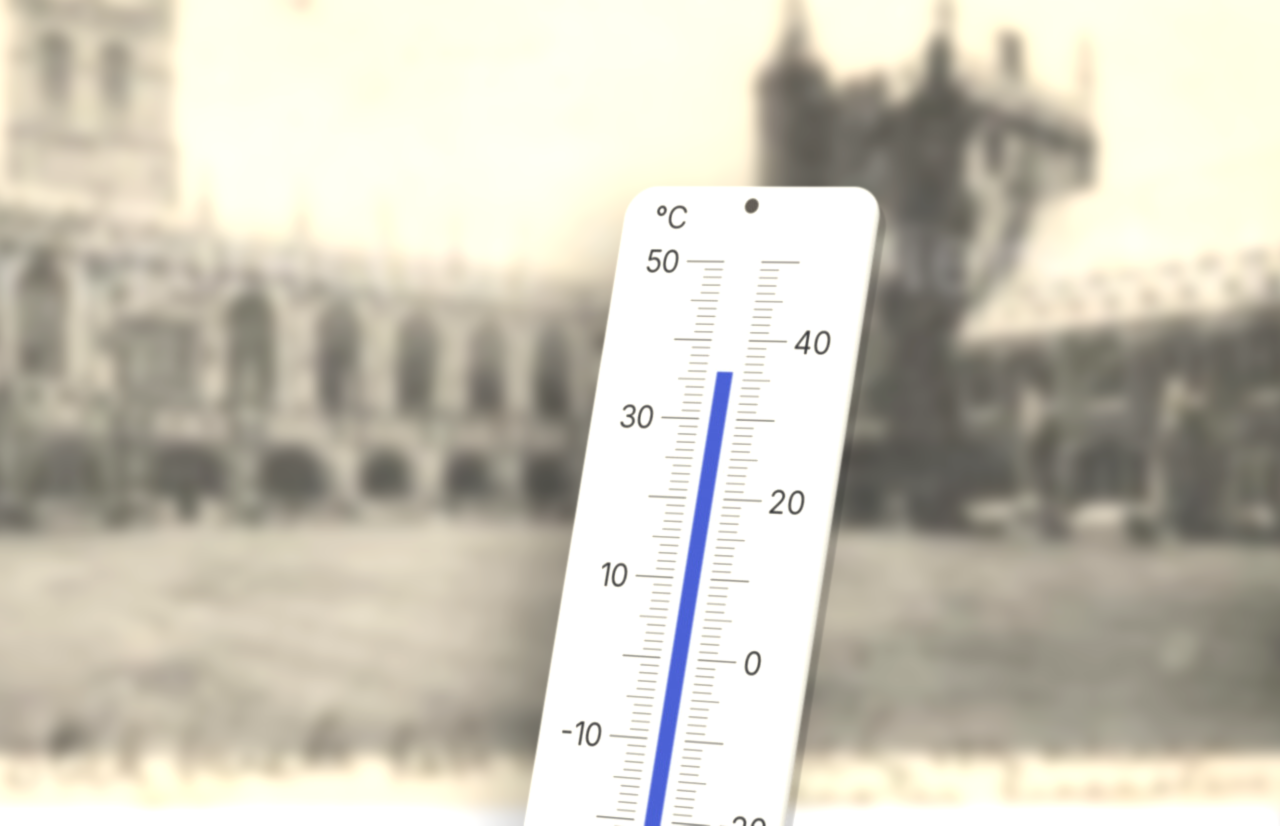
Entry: 36 °C
